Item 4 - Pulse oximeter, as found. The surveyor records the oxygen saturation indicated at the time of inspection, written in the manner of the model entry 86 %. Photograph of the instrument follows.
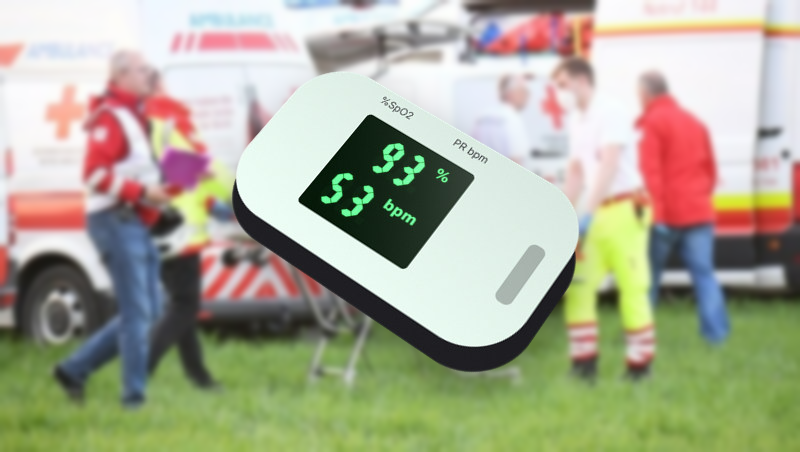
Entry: 93 %
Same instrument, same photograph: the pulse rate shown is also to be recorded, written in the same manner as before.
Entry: 53 bpm
